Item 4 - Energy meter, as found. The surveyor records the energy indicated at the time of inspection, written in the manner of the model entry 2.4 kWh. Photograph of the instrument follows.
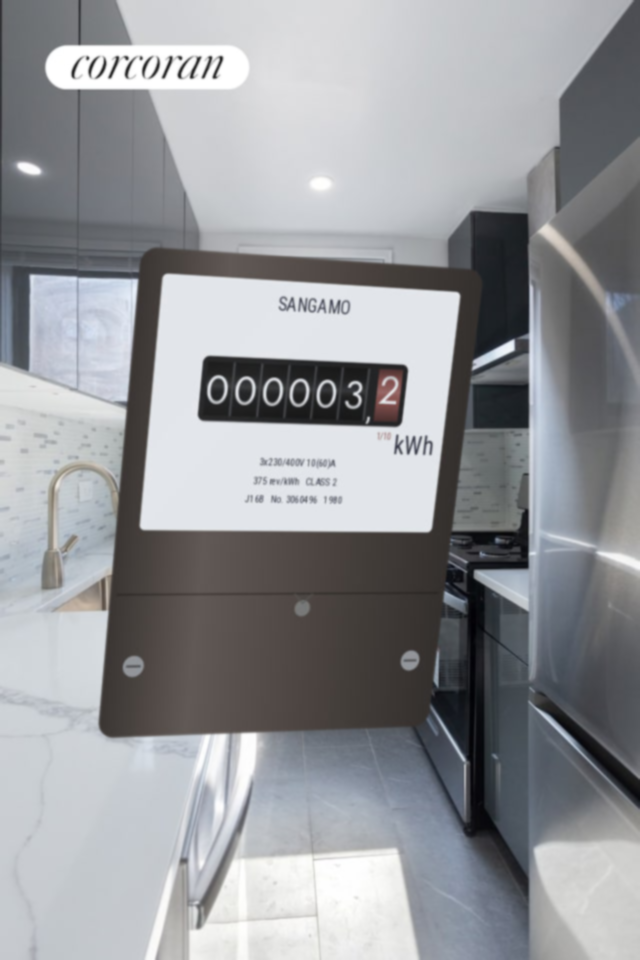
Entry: 3.2 kWh
